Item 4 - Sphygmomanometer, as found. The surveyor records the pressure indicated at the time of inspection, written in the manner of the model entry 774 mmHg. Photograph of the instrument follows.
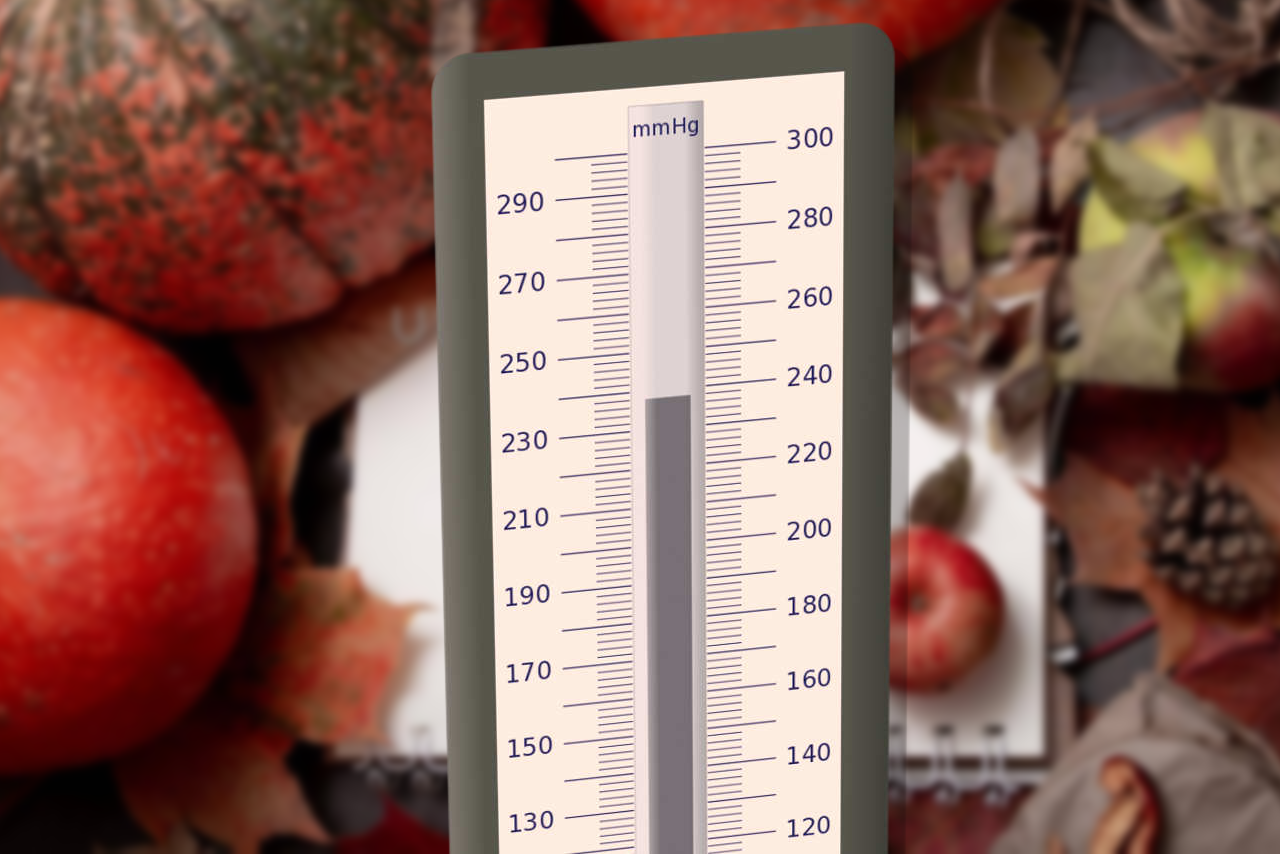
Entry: 238 mmHg
